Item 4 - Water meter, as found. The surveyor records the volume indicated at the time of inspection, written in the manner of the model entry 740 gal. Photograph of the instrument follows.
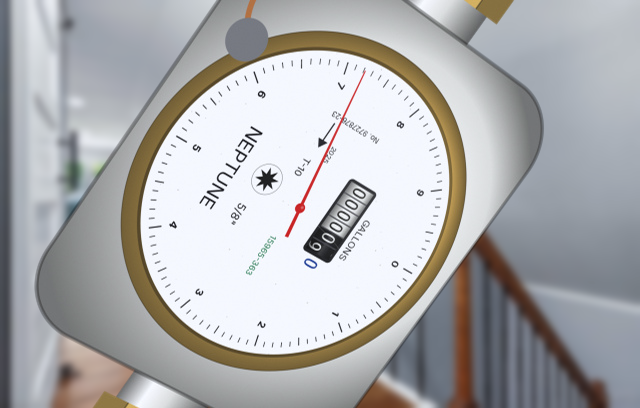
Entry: 87.2 gal
